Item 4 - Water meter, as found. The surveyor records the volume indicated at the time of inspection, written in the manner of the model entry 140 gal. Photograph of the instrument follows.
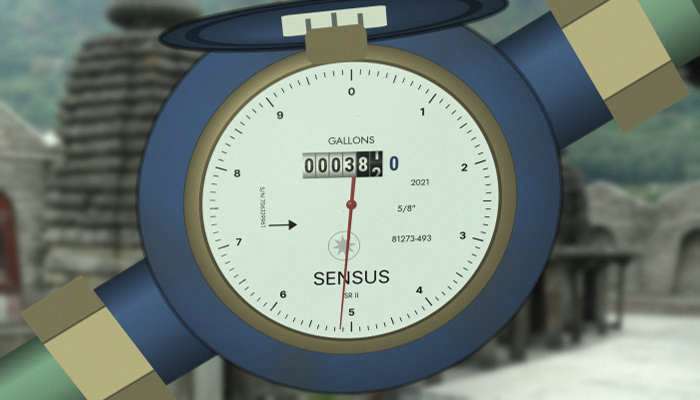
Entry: 3815.1 gal
